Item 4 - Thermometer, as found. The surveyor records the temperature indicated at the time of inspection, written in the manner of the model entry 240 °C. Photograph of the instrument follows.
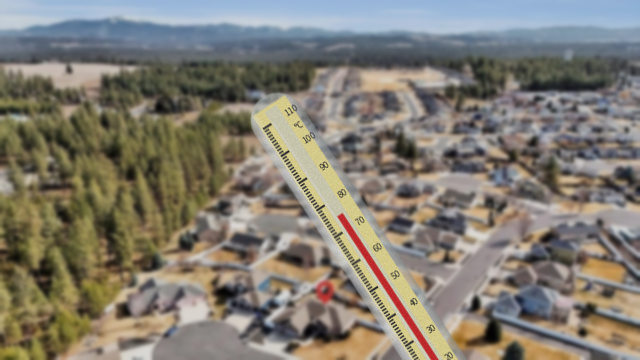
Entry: 75 °C
